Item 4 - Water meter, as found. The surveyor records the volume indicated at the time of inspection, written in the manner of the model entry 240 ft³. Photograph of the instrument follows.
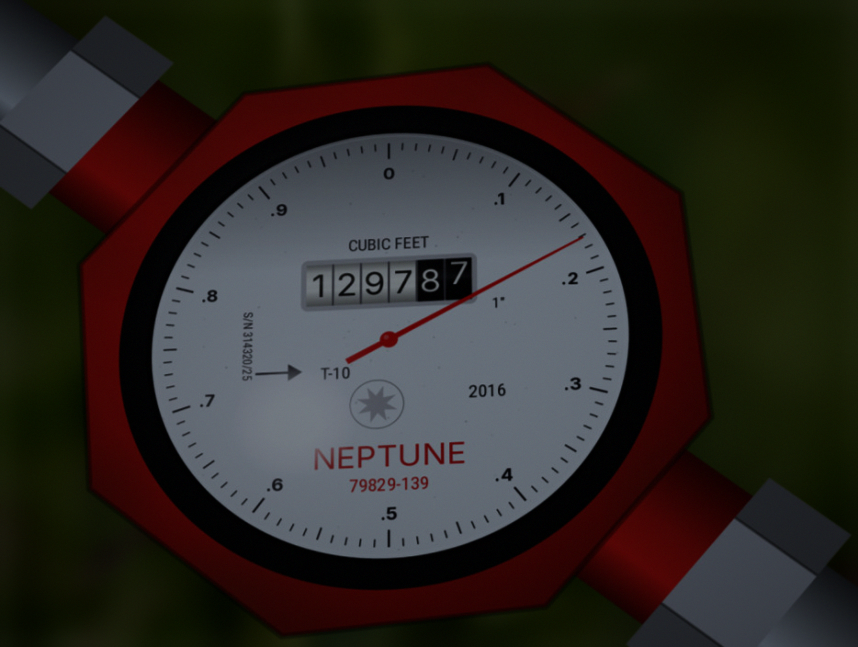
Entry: 129787.17 ft³
